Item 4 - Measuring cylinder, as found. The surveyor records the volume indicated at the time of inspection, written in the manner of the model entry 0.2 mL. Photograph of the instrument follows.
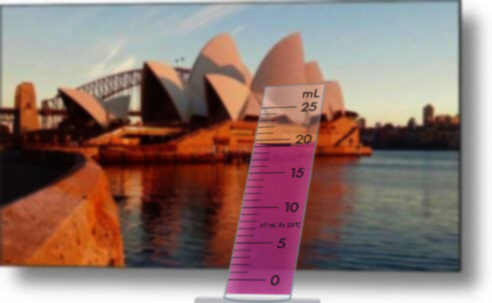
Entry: 19 mL
